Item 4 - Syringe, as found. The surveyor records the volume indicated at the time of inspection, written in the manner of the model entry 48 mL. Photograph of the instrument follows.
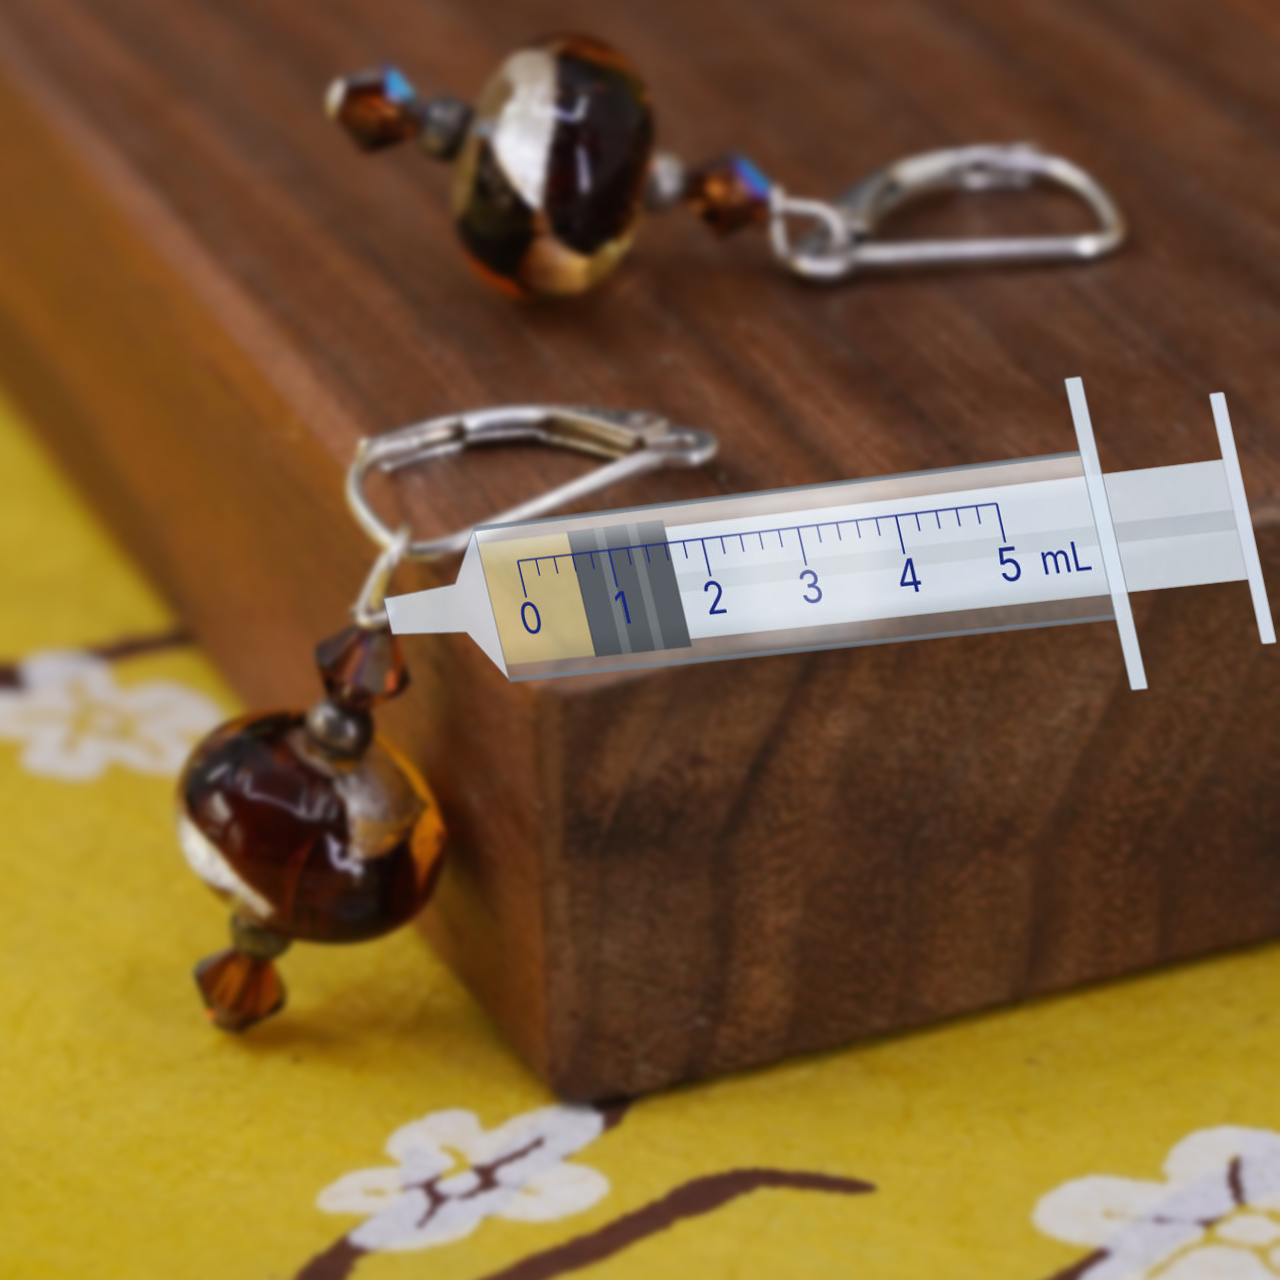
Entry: 0.6 mL
